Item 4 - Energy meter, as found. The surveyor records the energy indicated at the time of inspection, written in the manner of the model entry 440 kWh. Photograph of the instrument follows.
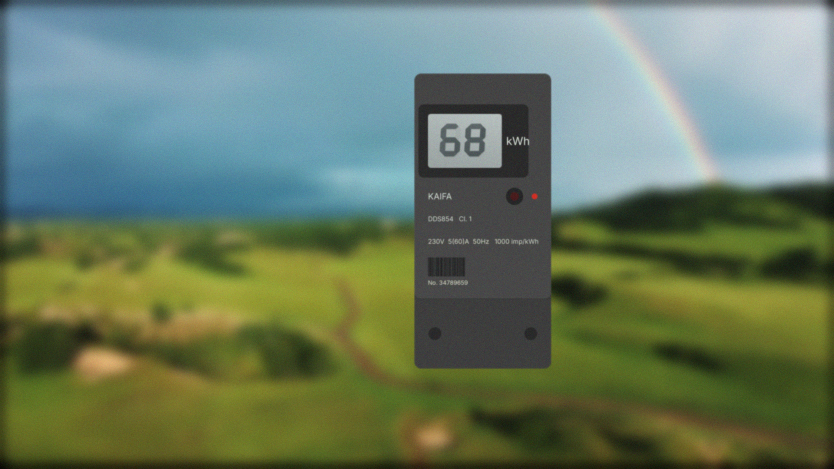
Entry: 68 kWh
